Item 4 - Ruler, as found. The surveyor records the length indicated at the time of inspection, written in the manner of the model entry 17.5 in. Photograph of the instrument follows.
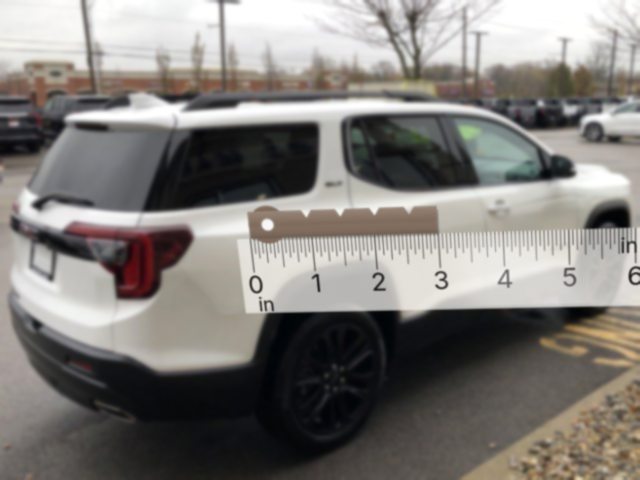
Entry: 3 in
